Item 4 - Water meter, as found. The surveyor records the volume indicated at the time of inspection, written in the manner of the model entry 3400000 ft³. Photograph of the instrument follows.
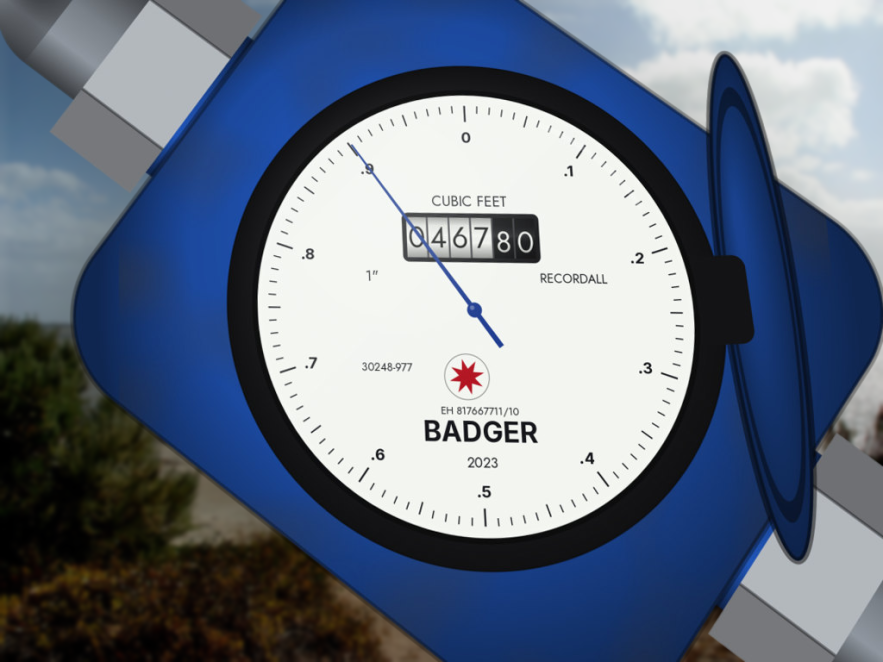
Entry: 46779.90 ft³
